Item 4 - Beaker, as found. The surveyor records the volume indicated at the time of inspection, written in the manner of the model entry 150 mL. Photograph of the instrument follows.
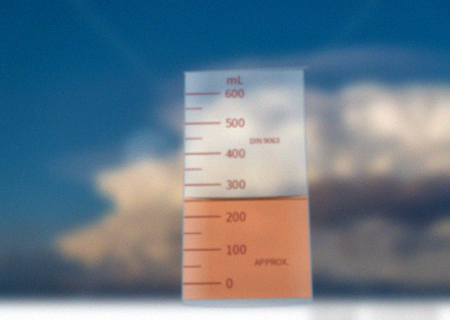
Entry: 250 mL
